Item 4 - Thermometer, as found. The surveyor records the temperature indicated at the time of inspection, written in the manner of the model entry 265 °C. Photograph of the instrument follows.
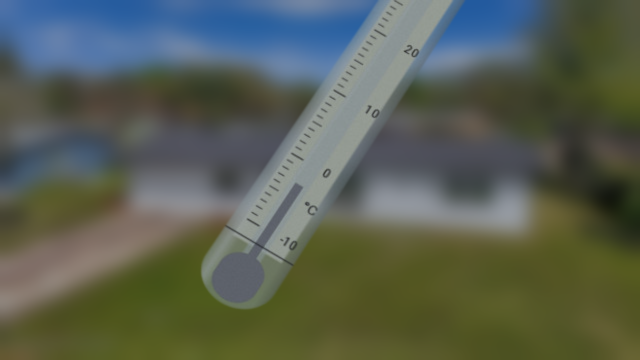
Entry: -3 °C
